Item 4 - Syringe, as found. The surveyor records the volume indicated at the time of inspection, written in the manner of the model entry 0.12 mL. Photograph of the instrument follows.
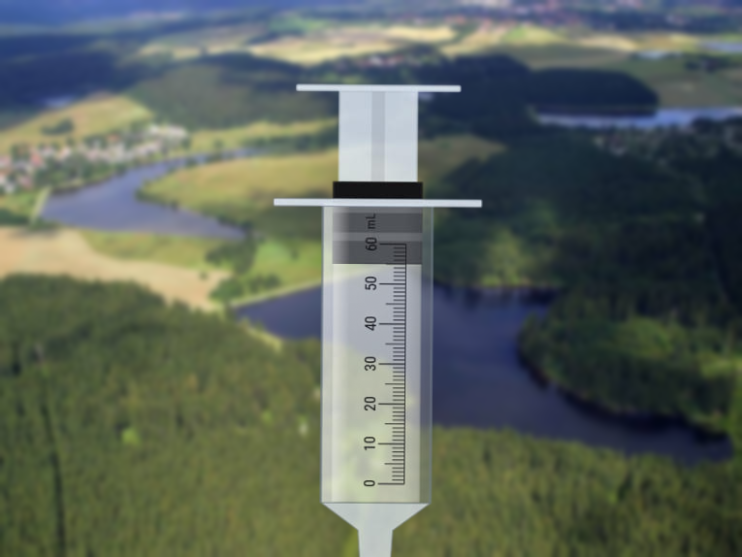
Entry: 55 mL
